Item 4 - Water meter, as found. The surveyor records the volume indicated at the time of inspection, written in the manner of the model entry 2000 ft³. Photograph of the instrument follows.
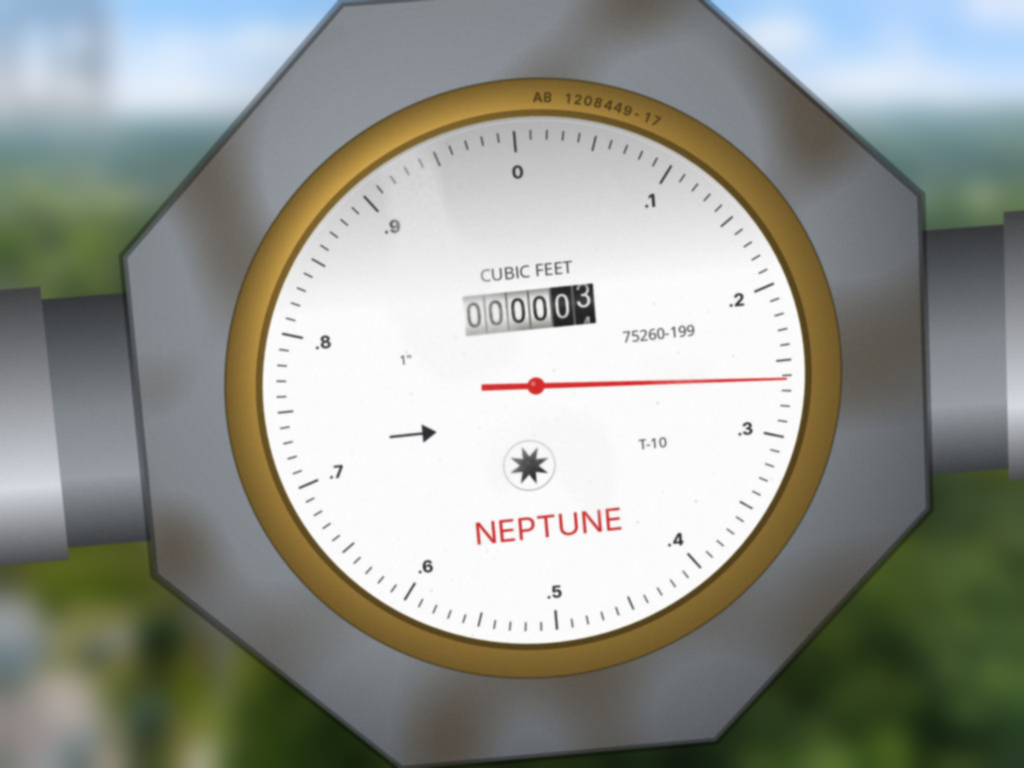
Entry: 3.26 ft³
